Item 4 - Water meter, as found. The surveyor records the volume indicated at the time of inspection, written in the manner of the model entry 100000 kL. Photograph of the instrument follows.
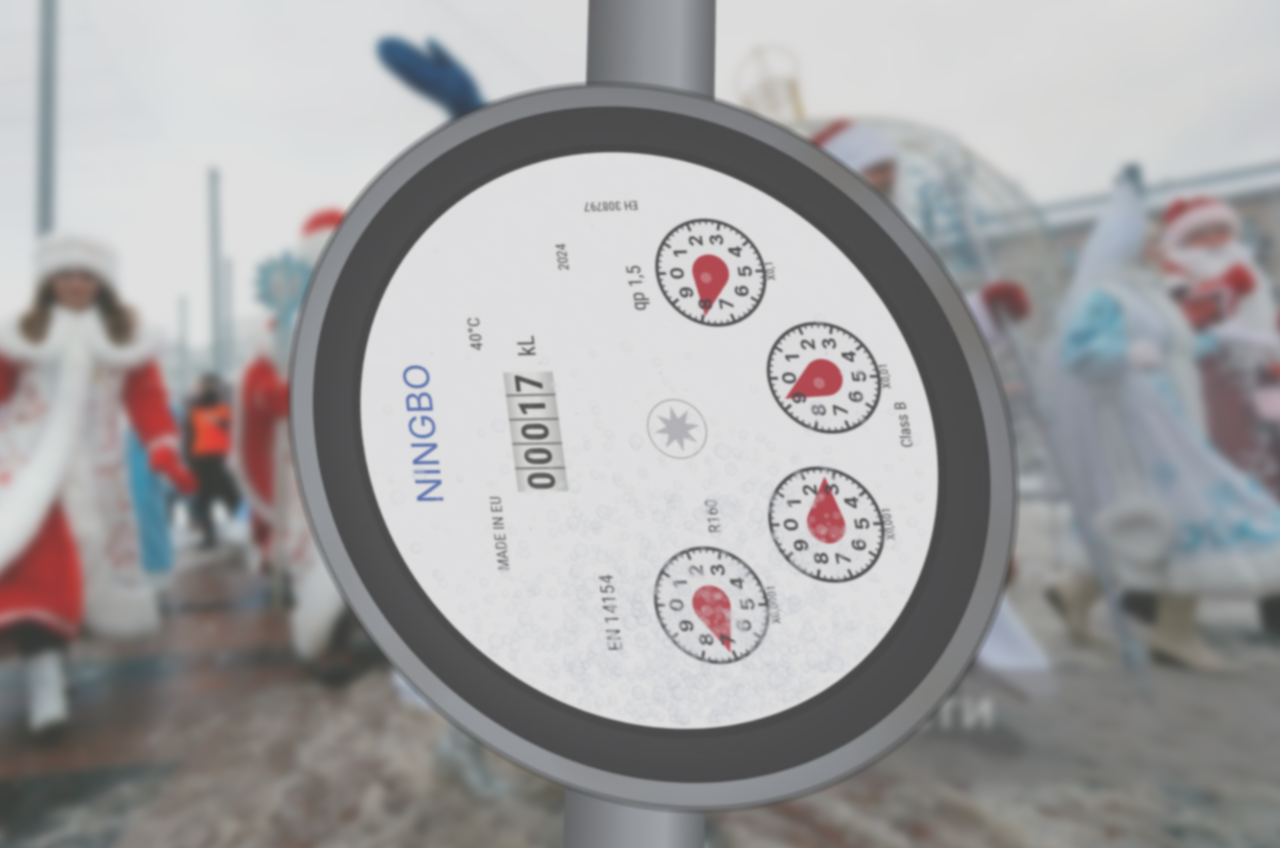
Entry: 17.7927 kL
